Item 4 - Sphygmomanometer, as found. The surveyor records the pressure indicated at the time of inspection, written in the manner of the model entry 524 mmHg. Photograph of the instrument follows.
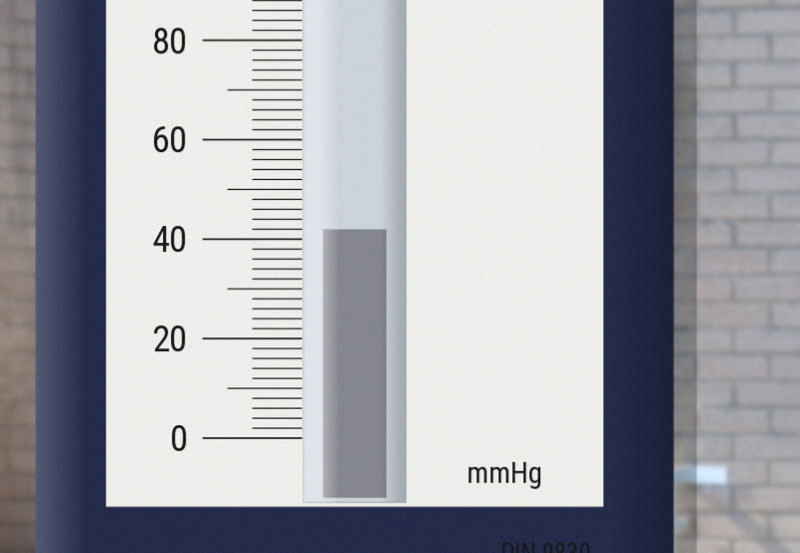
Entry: 42 mmHg
